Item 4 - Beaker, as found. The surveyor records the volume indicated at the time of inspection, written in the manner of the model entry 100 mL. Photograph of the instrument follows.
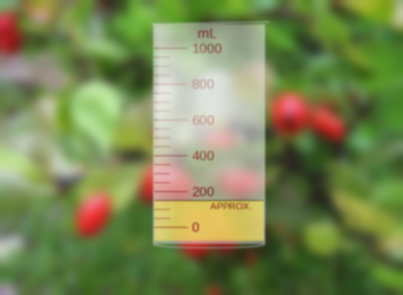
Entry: 150 mL
